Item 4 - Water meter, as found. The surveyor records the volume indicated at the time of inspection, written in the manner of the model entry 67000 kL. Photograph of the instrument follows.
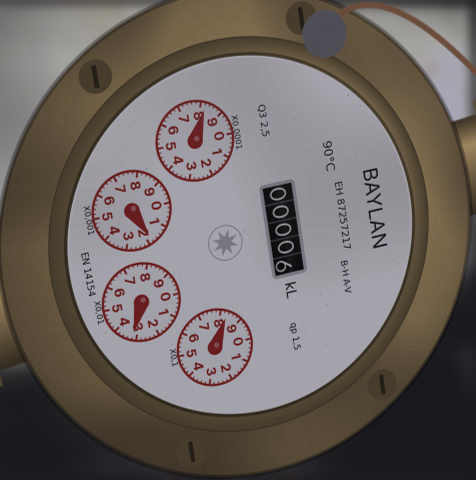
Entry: 5.8318 kL
